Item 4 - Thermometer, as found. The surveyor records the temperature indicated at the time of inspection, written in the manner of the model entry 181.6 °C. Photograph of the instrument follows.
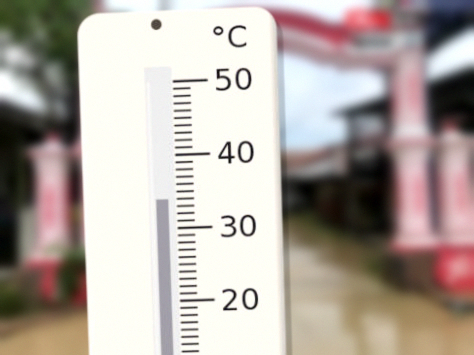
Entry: 34 °C
